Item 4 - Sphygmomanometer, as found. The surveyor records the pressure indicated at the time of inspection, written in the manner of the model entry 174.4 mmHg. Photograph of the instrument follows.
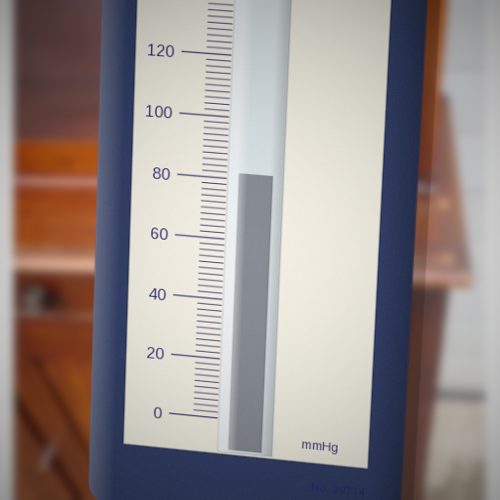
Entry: 82 mmHg
